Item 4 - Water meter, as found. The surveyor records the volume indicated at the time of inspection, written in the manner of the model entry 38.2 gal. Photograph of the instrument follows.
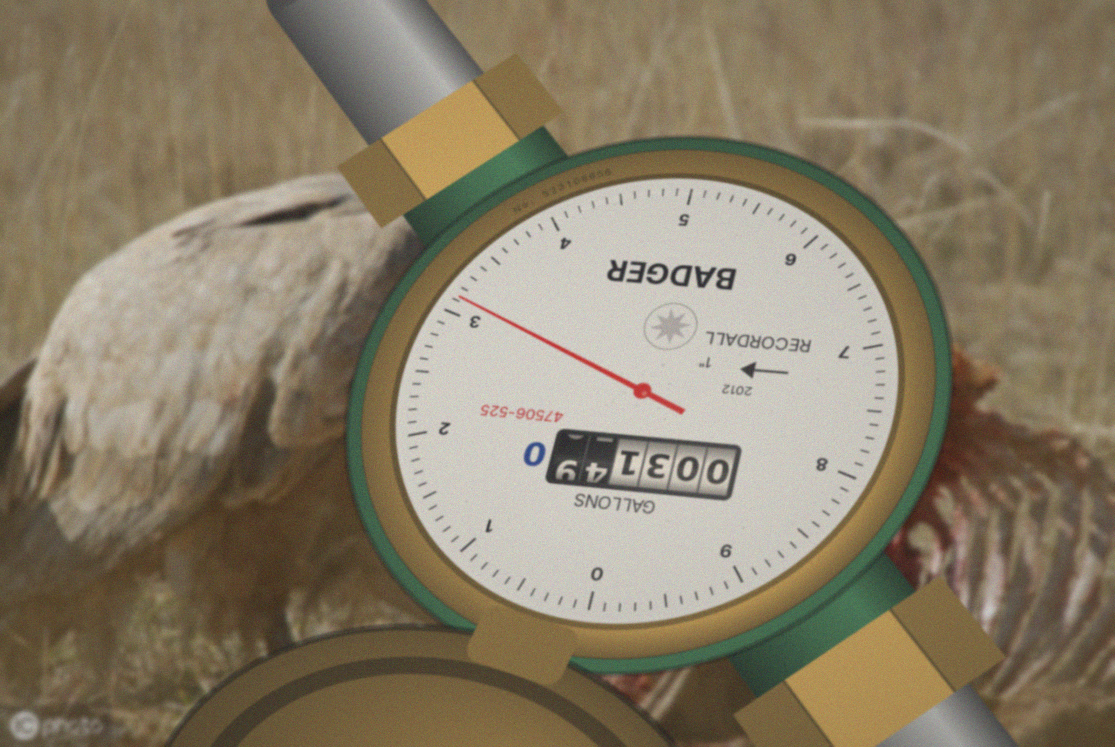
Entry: 31493.1 gal
